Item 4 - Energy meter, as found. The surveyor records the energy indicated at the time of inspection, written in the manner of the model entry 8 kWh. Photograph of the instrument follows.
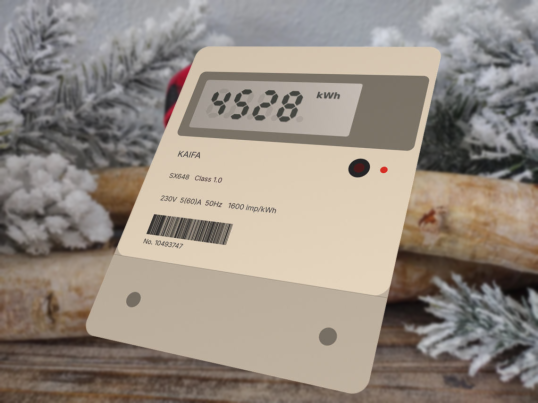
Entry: 4528 kWh
